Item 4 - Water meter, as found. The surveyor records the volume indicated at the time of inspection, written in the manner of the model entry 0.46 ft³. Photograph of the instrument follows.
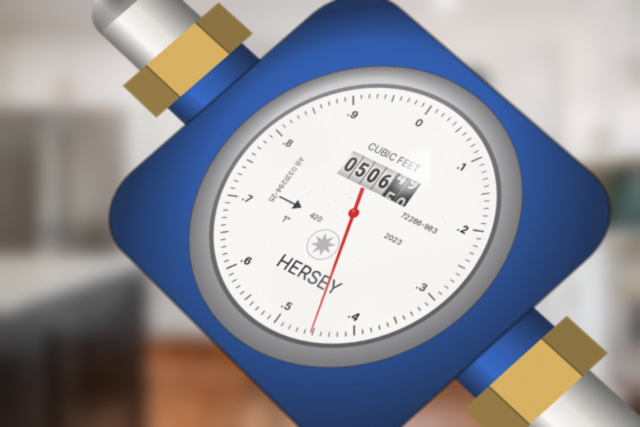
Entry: 50649.45 ft³
